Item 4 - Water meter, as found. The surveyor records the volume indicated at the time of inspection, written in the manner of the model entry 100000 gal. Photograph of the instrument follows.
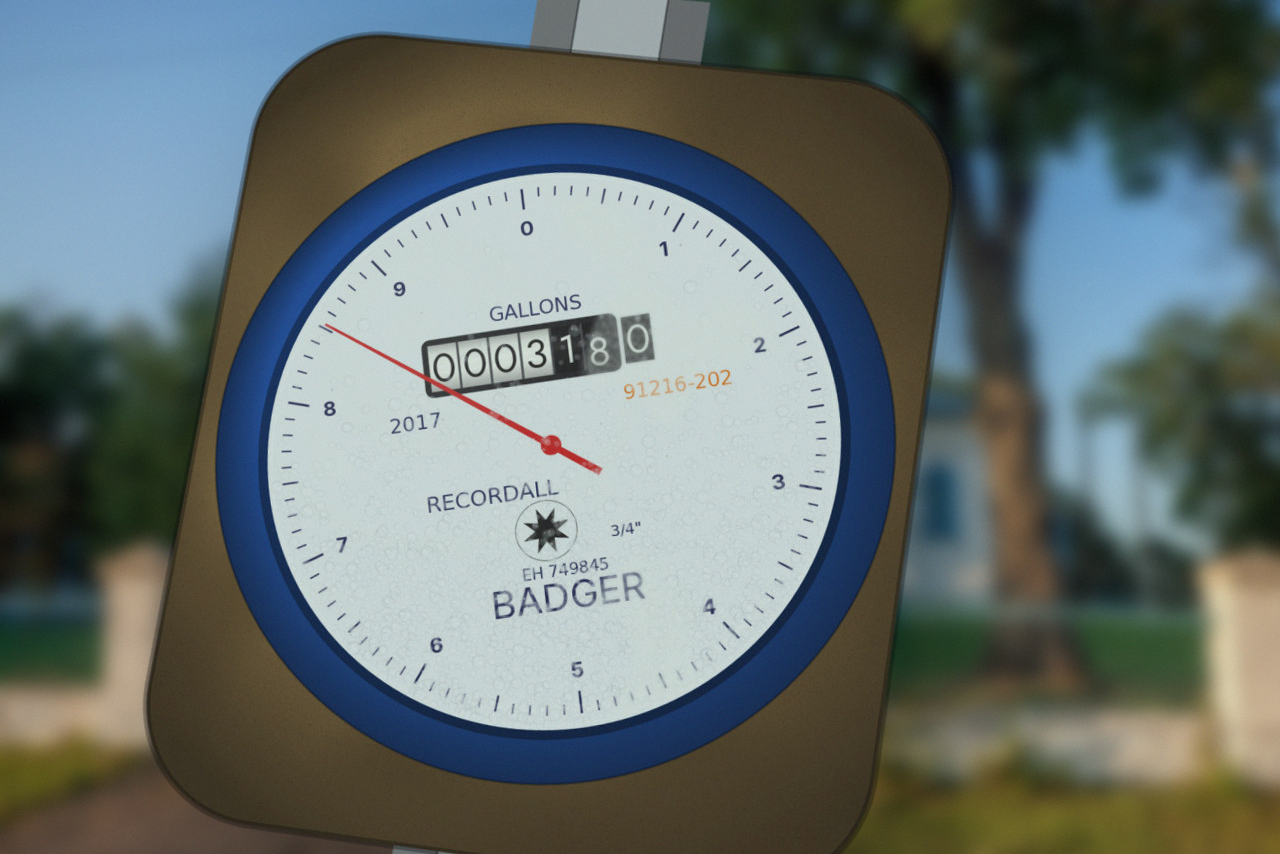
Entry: 3178.5 gal
